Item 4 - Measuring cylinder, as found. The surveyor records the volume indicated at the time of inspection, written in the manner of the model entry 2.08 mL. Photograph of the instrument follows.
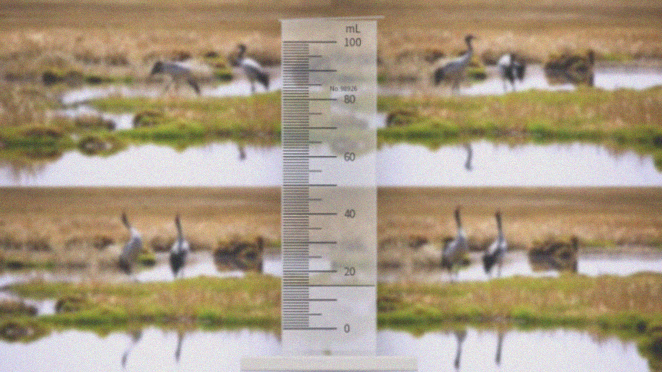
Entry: 15 mL
